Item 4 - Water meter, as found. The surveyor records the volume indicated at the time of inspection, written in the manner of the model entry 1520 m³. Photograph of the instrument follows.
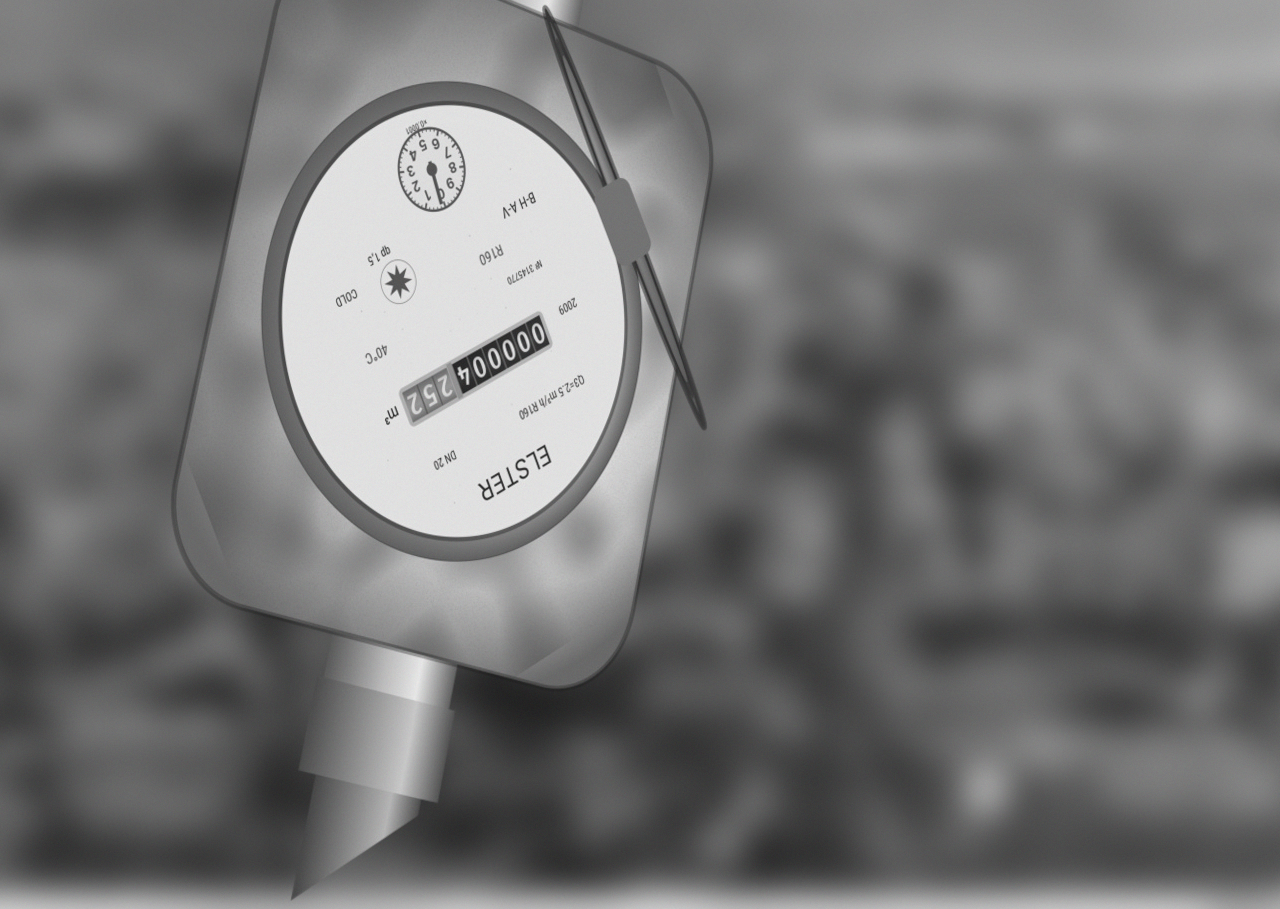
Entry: 4.2520 m³
